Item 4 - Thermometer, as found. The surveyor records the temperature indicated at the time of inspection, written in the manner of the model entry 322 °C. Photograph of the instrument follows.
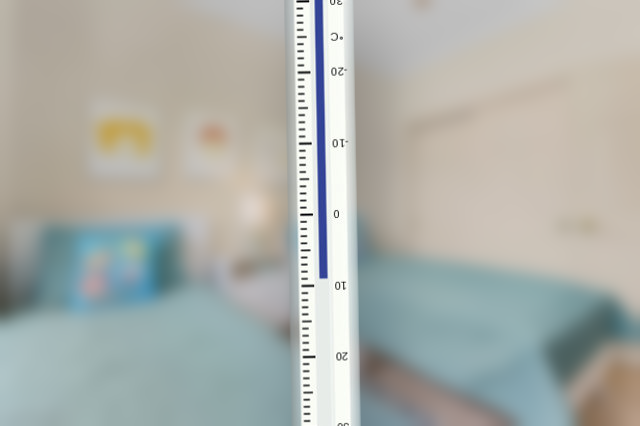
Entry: 9 °C
